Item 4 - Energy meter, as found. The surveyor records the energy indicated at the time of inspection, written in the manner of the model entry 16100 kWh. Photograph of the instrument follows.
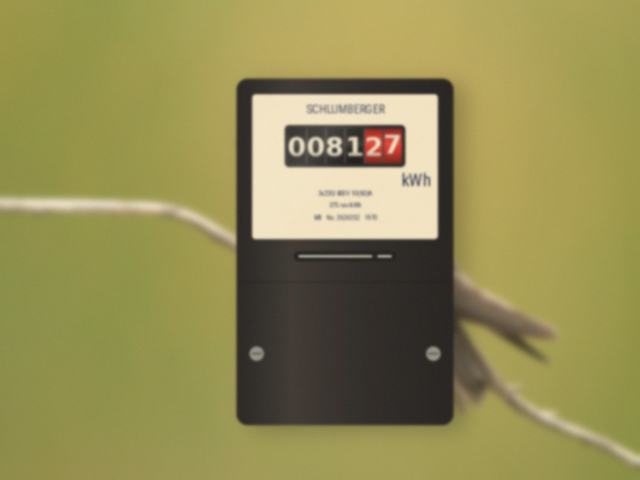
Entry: 81.27 kWh
